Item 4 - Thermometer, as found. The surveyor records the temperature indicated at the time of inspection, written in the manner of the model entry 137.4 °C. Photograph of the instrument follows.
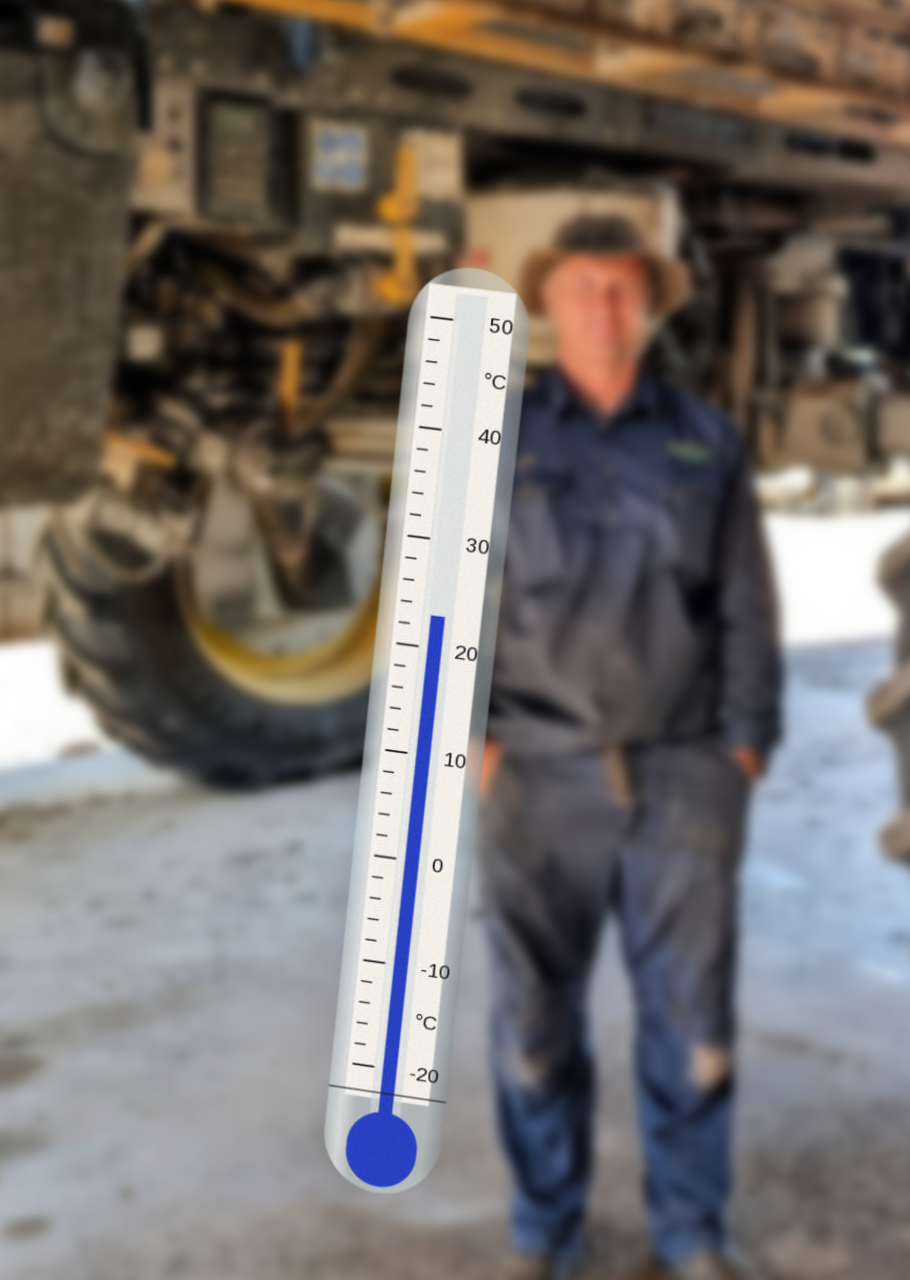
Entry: 23 °C
